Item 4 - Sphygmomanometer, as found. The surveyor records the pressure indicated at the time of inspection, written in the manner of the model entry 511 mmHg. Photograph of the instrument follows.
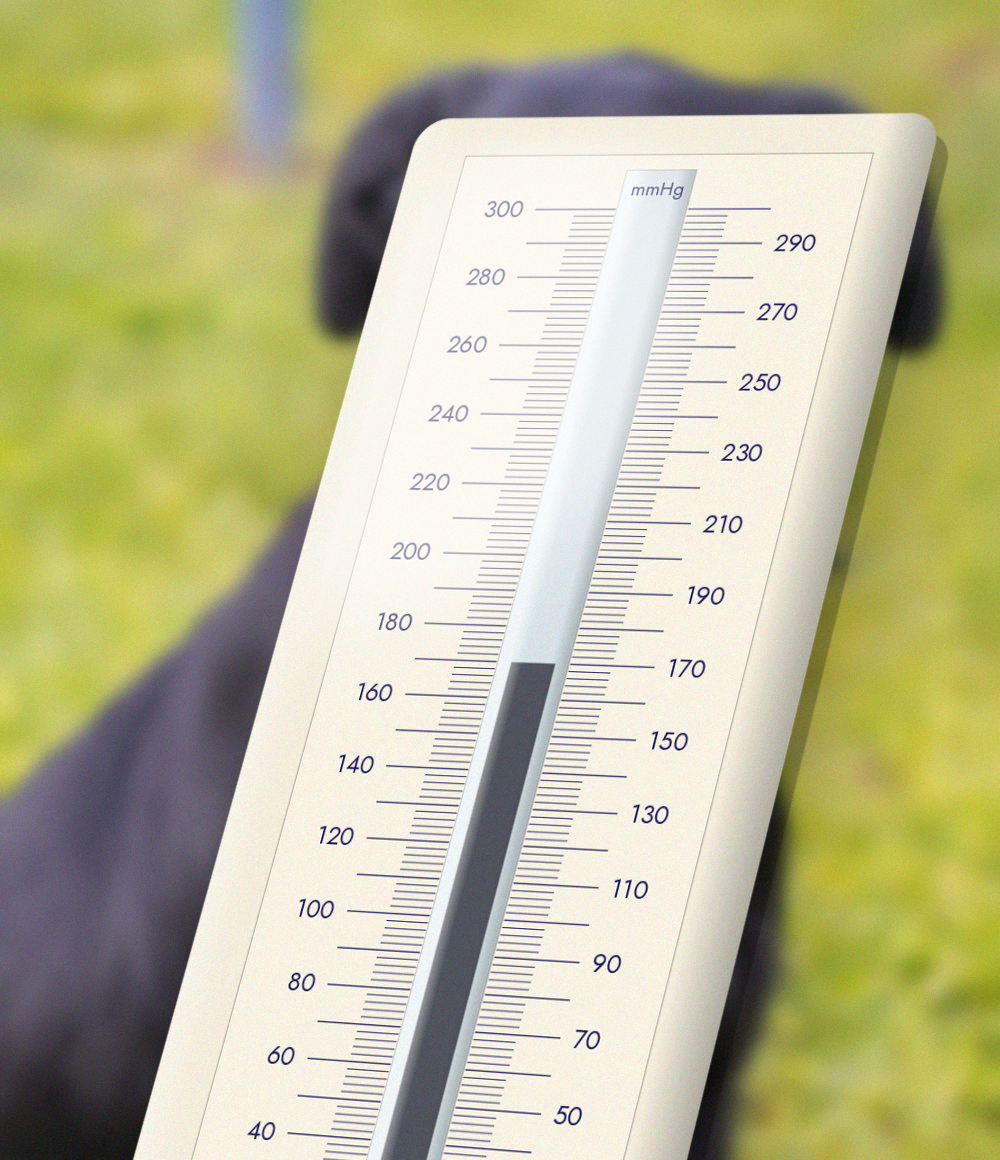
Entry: 170 mmHg
